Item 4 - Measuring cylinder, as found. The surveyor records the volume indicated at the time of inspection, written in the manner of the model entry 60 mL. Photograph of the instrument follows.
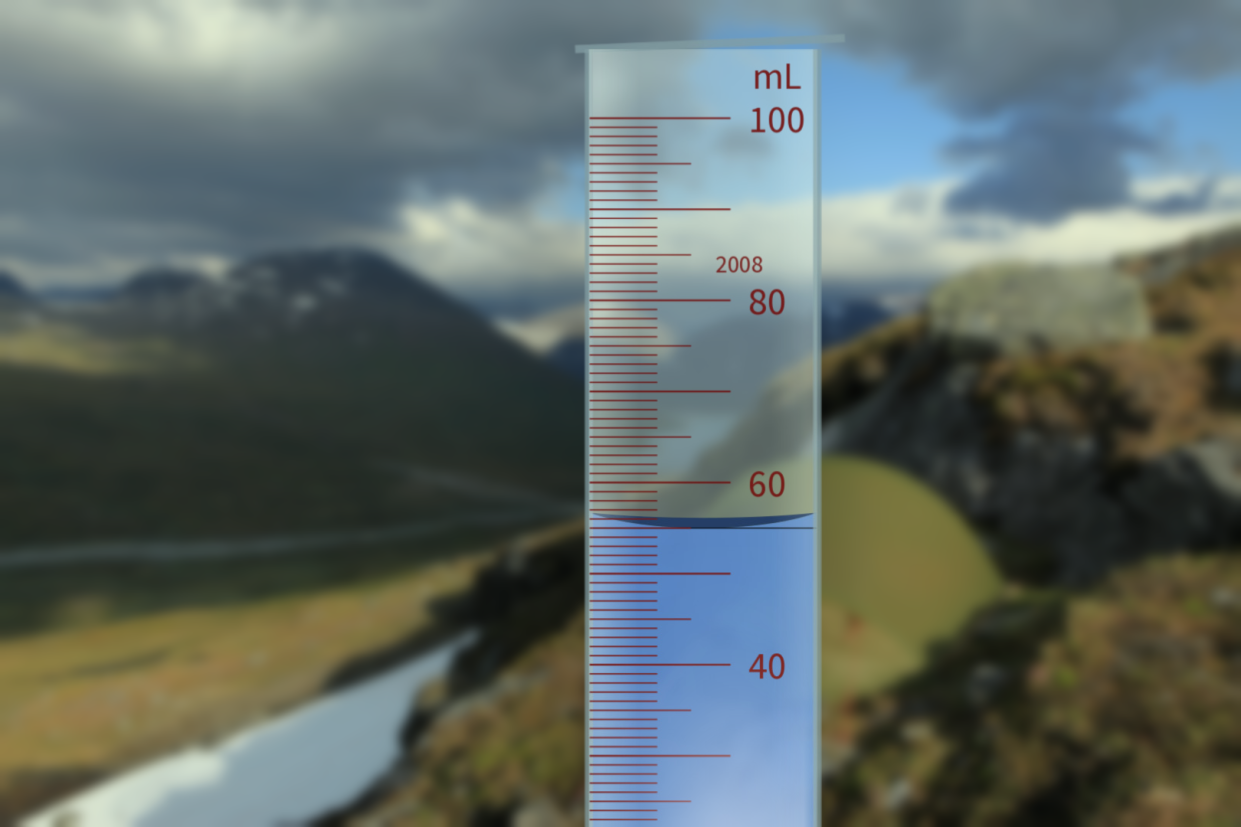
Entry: 55 mL
